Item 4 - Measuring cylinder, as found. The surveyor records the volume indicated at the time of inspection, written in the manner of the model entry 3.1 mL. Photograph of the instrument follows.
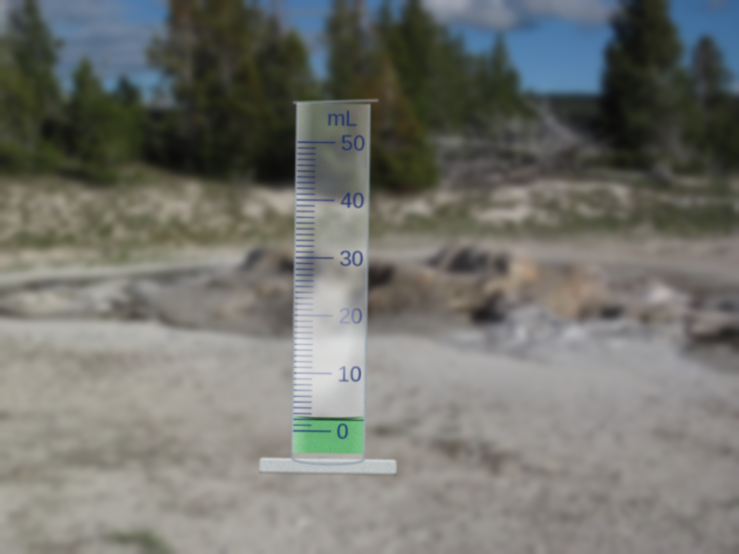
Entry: 2 mL
